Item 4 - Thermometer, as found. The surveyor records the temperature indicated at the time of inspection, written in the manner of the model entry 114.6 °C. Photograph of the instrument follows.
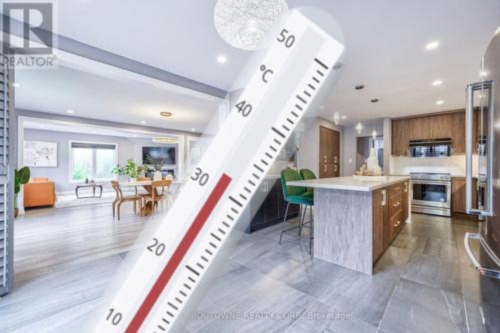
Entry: 32 °C
